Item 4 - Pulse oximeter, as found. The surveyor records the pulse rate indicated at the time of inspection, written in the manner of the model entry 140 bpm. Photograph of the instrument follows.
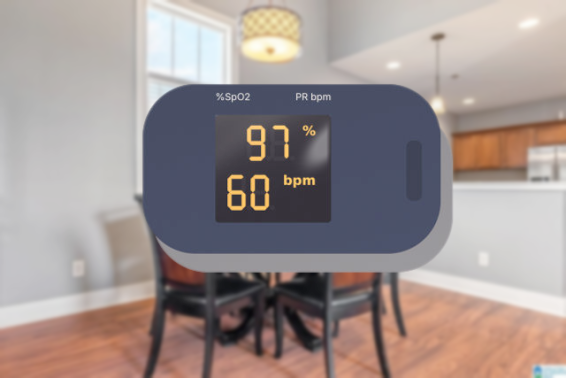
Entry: 60 bpm
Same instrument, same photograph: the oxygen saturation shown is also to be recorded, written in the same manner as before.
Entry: 97 %
